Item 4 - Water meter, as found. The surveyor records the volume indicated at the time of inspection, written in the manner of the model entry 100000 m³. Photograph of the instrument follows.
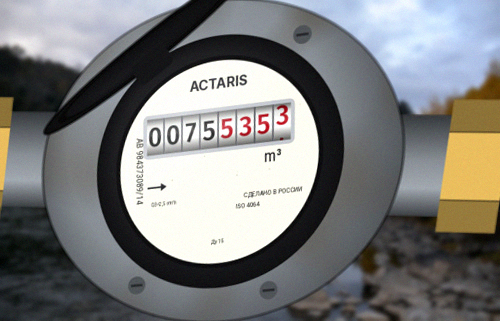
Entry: 75.5353 m³
